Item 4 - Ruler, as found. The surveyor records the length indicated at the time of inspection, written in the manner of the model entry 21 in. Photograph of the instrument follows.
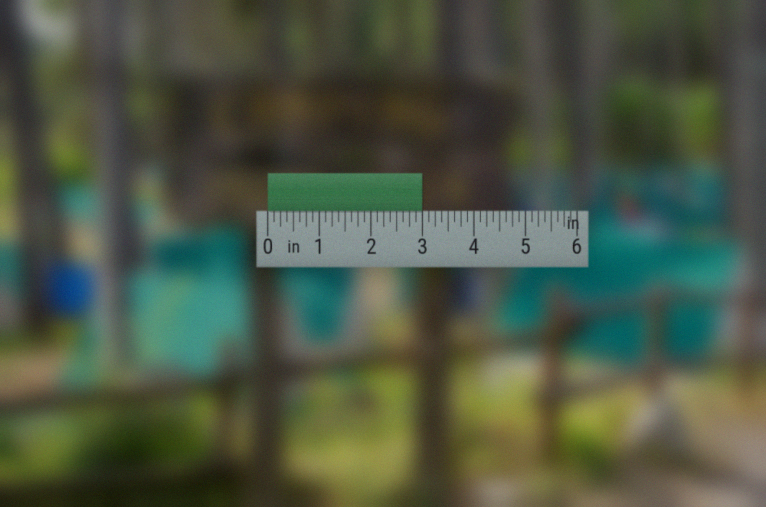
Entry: 3 in
